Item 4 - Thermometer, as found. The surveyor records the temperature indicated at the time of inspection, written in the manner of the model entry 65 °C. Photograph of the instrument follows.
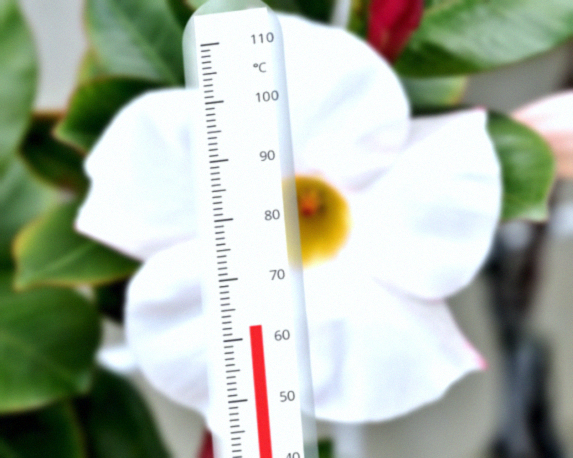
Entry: 62 °C
